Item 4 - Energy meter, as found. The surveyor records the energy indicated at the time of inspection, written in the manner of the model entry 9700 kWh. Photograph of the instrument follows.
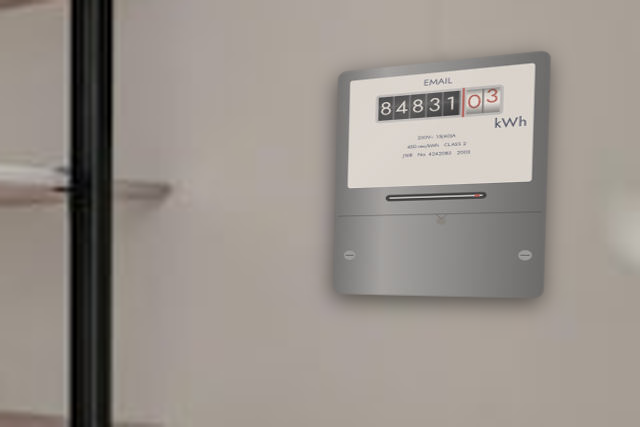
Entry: 84831.03 kWh
